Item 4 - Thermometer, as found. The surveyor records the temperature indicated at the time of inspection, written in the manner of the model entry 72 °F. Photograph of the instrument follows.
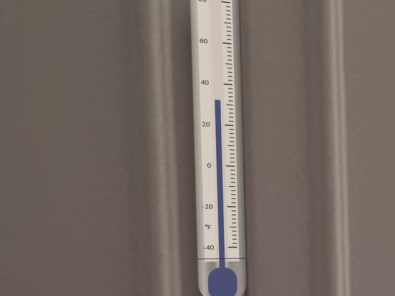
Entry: 32 °F
